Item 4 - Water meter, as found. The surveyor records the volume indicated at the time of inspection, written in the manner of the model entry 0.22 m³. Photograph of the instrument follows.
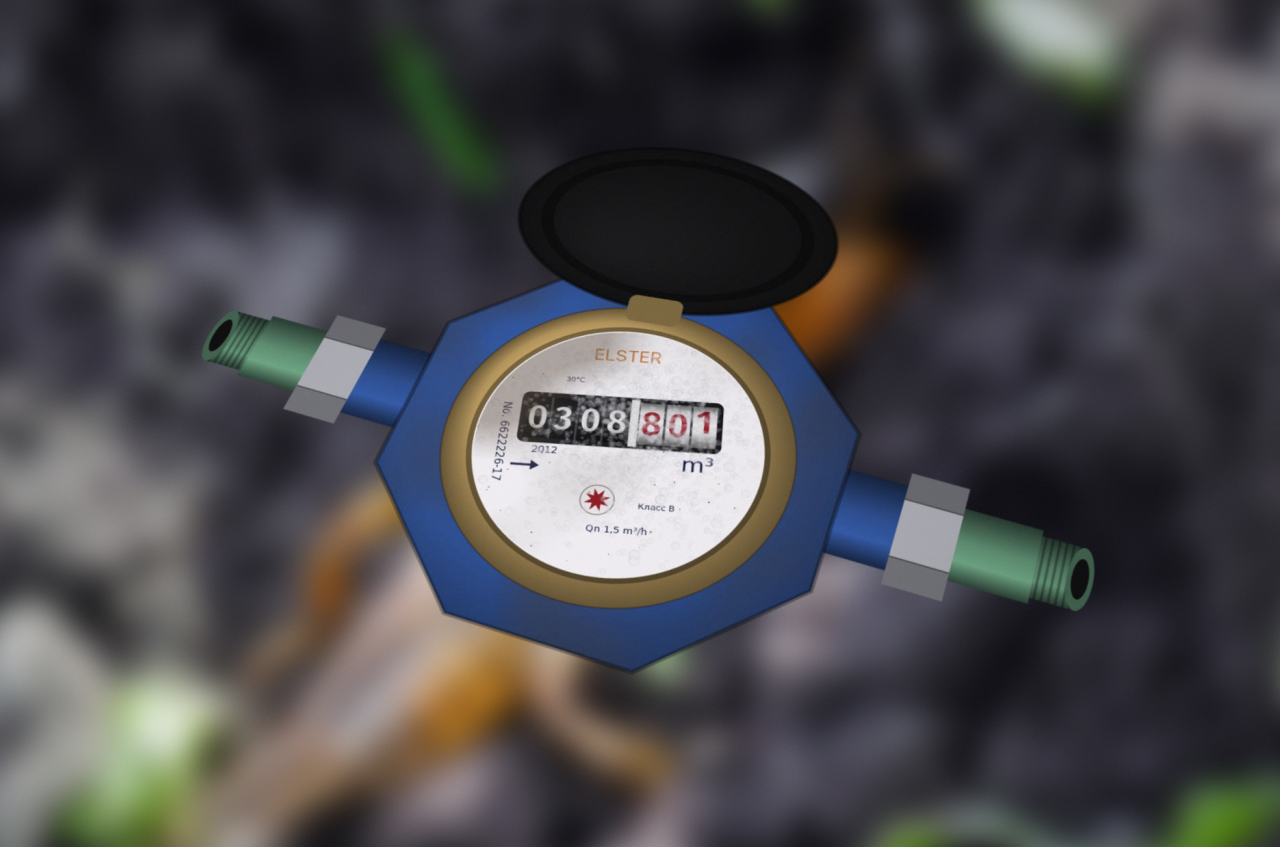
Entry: 308.801 m³
